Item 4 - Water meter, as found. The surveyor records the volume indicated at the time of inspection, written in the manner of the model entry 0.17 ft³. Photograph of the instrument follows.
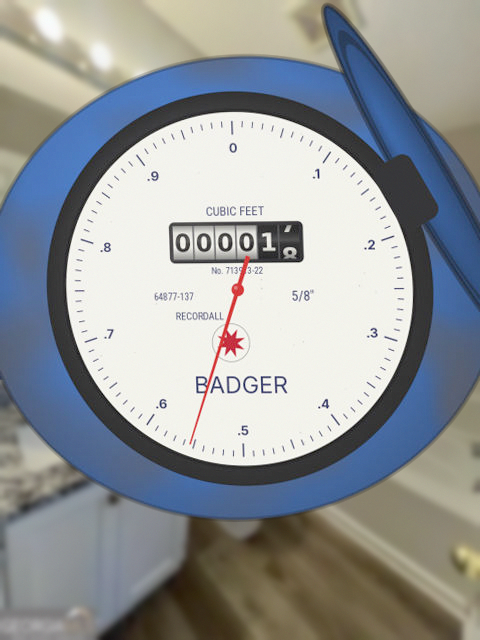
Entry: 17.55 ft³
